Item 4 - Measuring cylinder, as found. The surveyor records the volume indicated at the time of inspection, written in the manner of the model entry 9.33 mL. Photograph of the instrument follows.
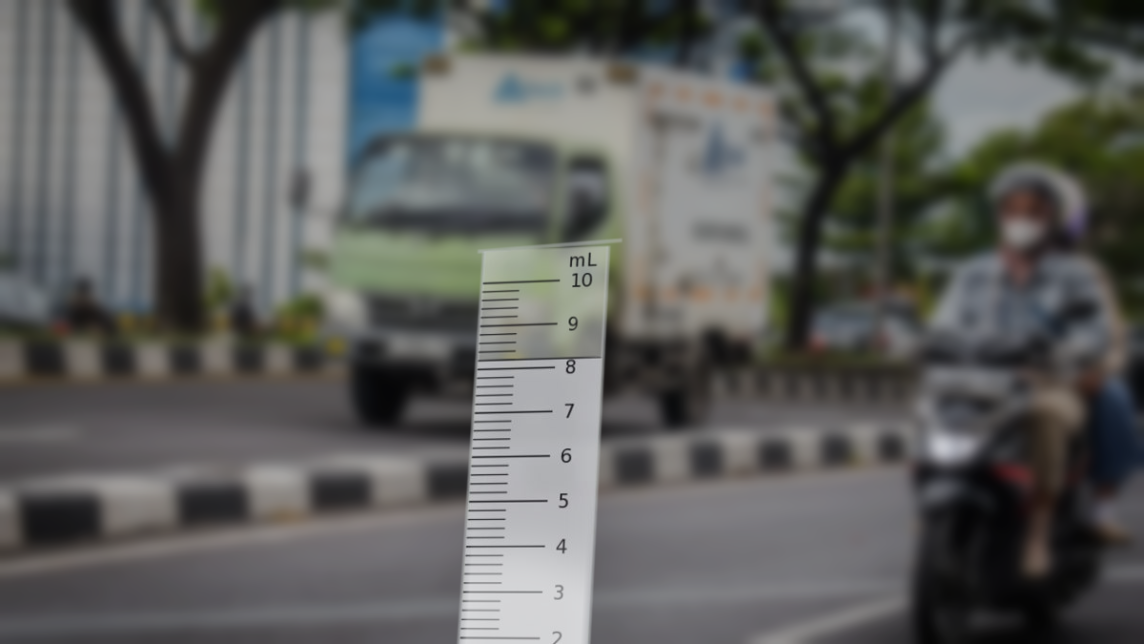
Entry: 8.2 mL
